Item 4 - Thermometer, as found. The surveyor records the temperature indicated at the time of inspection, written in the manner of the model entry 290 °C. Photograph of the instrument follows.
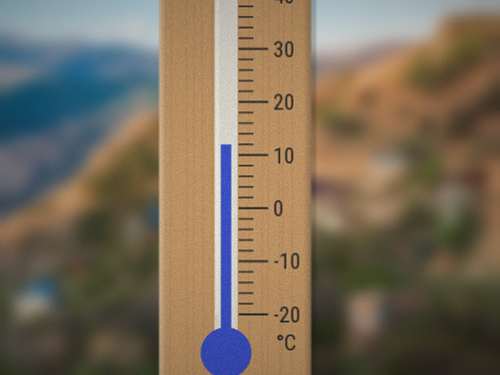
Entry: 12 °C
